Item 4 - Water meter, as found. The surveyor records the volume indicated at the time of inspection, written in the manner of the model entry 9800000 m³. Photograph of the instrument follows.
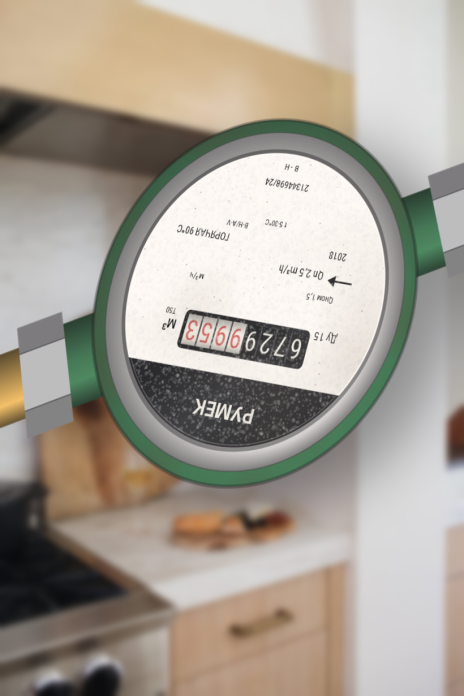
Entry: 6729.9953 m³
